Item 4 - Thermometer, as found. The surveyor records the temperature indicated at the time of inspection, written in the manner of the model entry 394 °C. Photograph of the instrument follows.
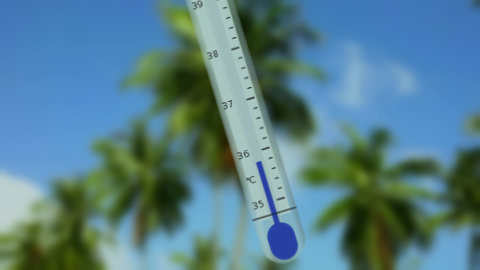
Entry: 35.8 °C
